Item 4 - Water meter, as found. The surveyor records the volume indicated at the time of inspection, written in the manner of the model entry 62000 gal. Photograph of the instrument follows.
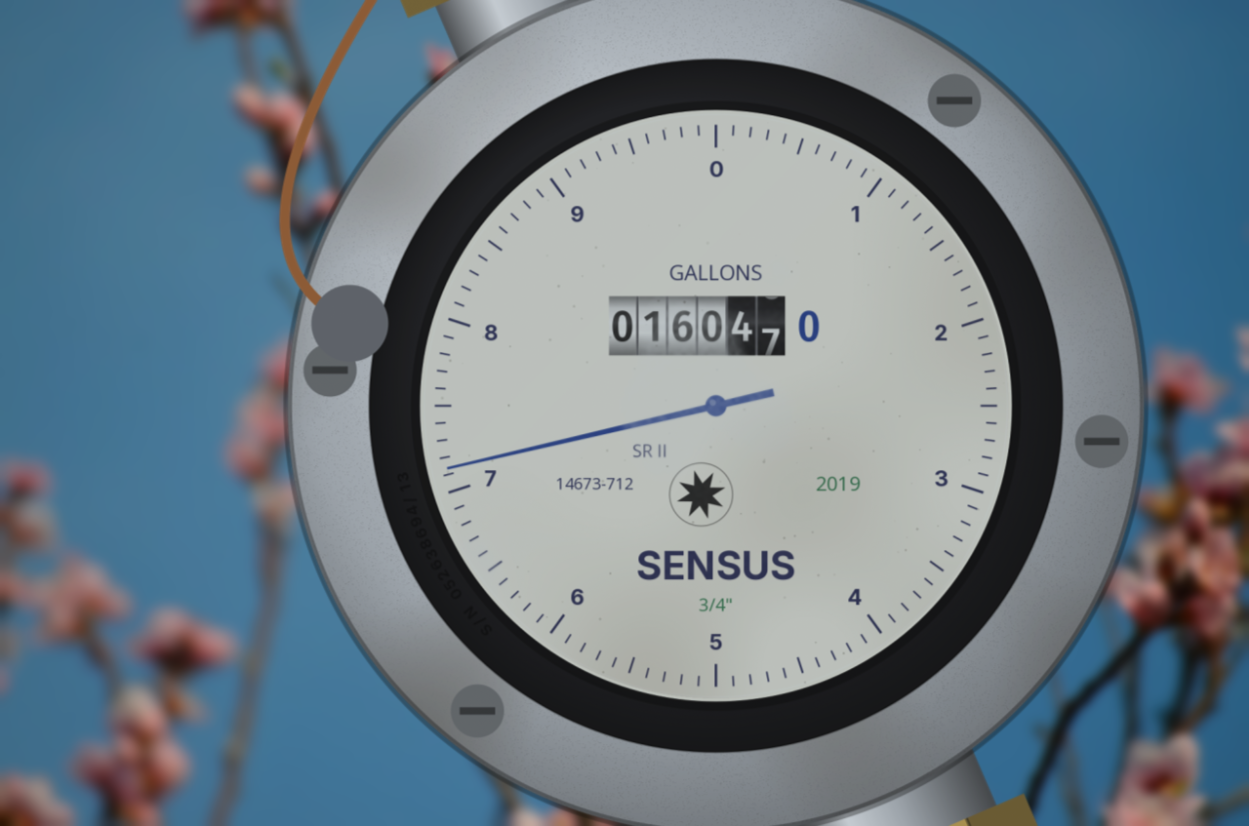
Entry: 160467.1 gal
